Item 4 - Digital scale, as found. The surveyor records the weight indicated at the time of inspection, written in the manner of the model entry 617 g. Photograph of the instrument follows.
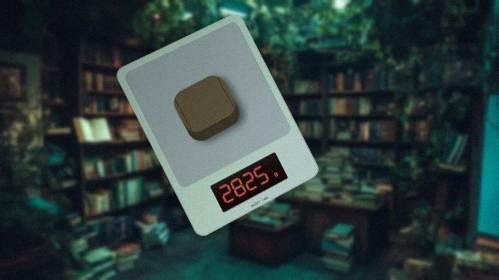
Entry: 2825 g
